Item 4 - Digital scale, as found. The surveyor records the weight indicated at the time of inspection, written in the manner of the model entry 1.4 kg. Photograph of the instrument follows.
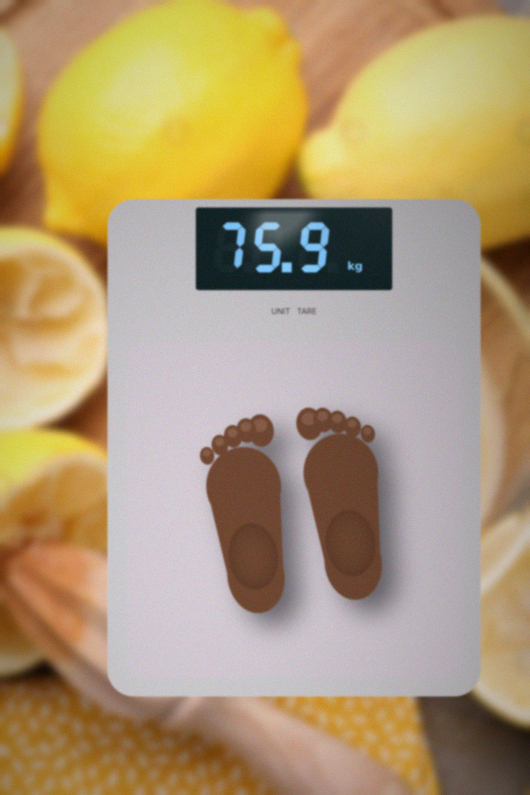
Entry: 75.9 kg
